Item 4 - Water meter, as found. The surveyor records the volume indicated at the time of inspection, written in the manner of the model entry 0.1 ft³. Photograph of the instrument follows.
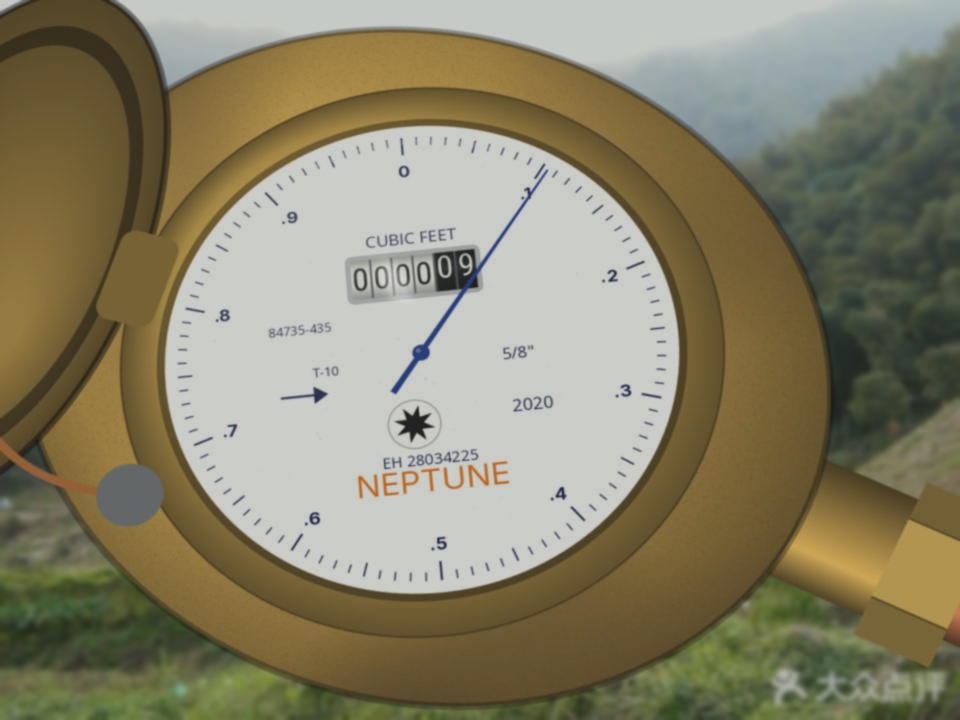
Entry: 9.10 ft³
